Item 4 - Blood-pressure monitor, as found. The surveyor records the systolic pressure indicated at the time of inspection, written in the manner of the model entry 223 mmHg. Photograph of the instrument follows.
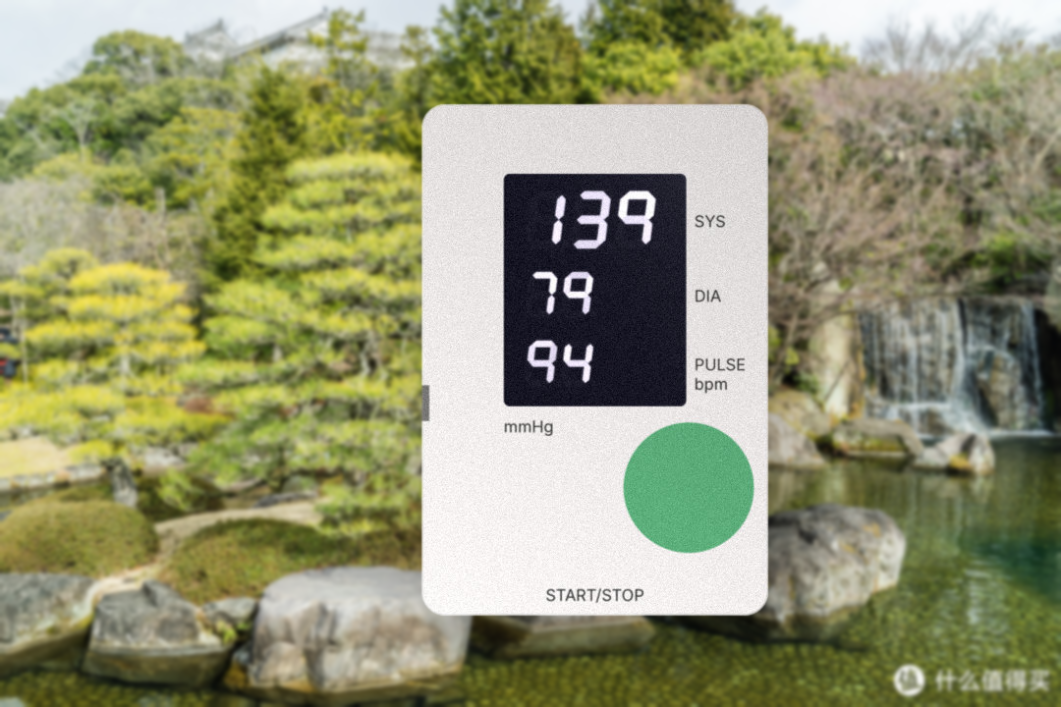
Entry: 139 mmHg
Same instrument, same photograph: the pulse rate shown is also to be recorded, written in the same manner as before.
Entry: 94 bpm
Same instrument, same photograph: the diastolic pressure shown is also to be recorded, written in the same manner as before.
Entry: 79 mmHg
